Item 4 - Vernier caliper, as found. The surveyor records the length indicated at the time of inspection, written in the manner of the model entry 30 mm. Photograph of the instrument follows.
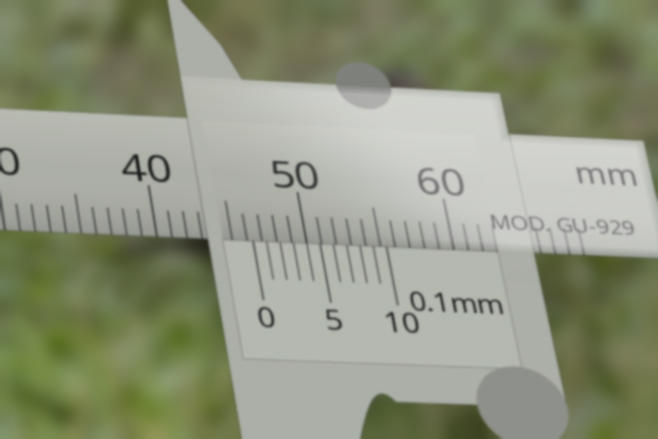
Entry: 46.4 mm
